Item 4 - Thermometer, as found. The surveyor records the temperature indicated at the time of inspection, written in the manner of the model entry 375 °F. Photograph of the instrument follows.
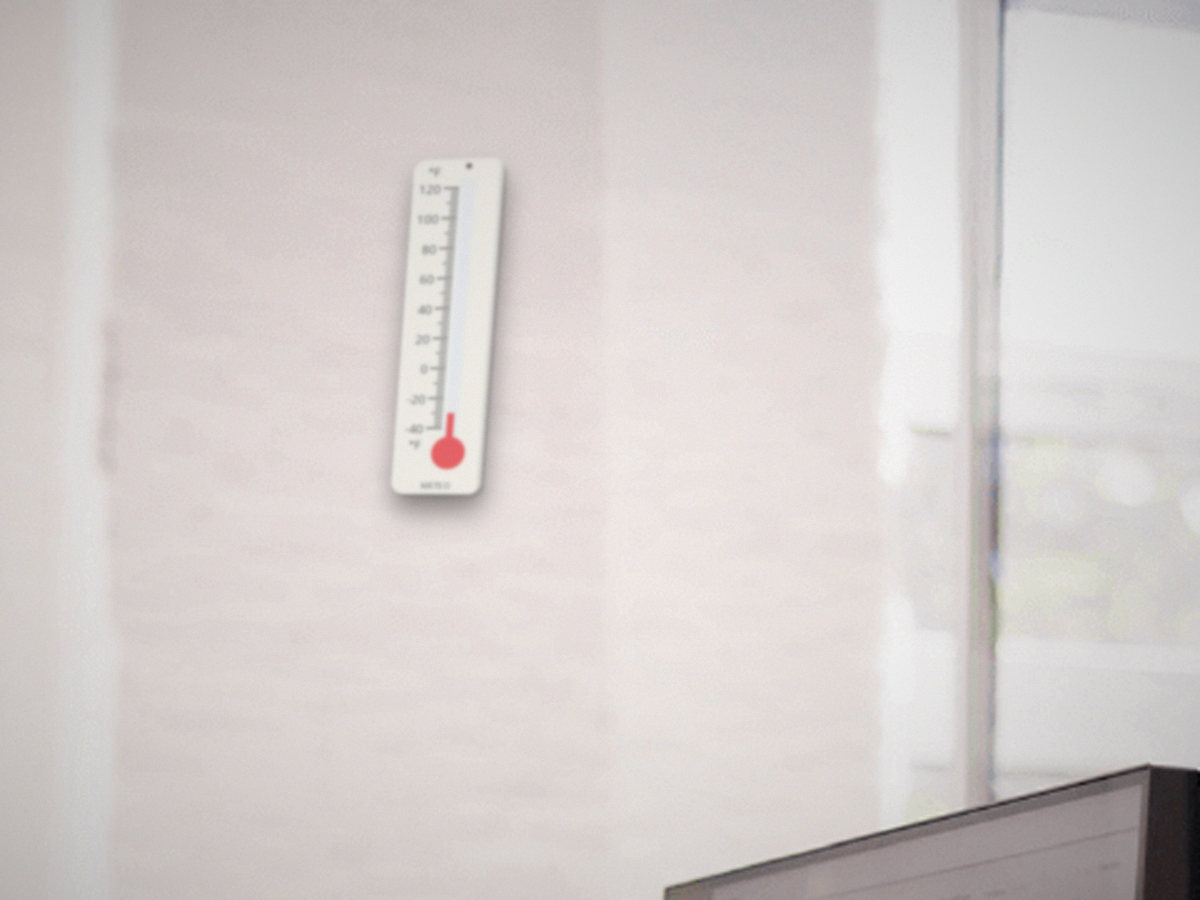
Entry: -30 °F
